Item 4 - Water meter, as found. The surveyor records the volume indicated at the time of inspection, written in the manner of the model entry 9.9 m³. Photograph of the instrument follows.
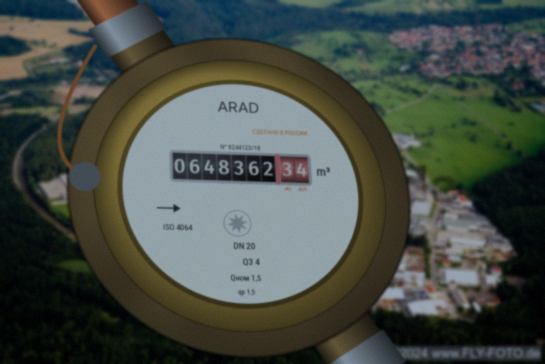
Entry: 648362.34 m³
